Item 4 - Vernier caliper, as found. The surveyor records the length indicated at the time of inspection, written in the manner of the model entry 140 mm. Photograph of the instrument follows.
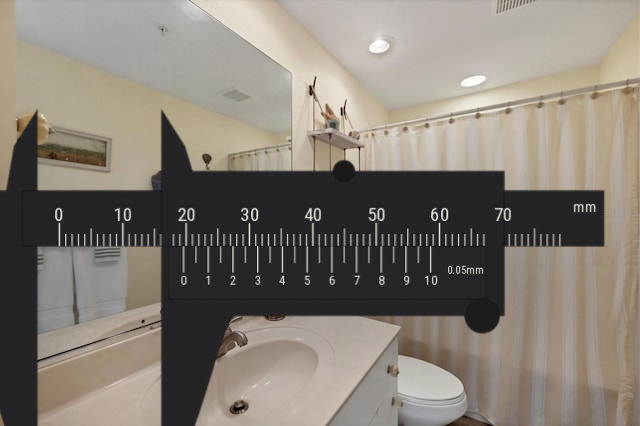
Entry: 19.6 mm
